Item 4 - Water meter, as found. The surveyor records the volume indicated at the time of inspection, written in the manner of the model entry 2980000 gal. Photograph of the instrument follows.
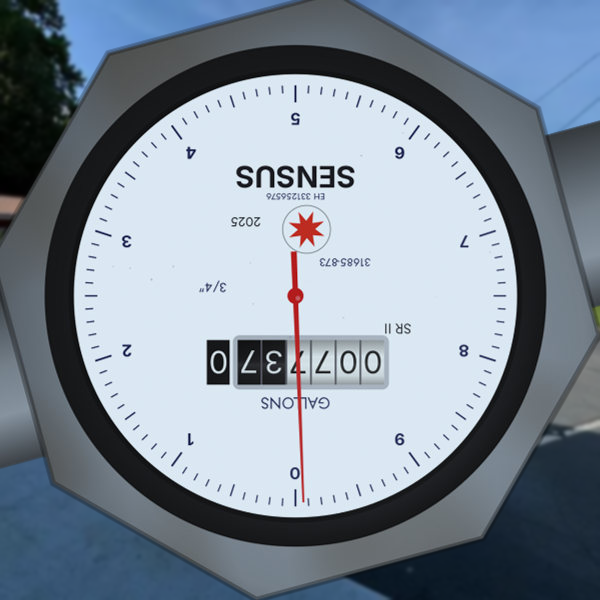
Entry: 77369.9 gal
